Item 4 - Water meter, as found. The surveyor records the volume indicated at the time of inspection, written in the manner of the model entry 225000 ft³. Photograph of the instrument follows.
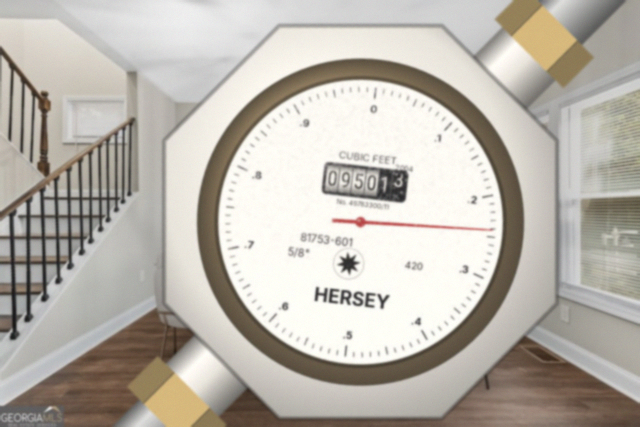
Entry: 95013.24 ft³
